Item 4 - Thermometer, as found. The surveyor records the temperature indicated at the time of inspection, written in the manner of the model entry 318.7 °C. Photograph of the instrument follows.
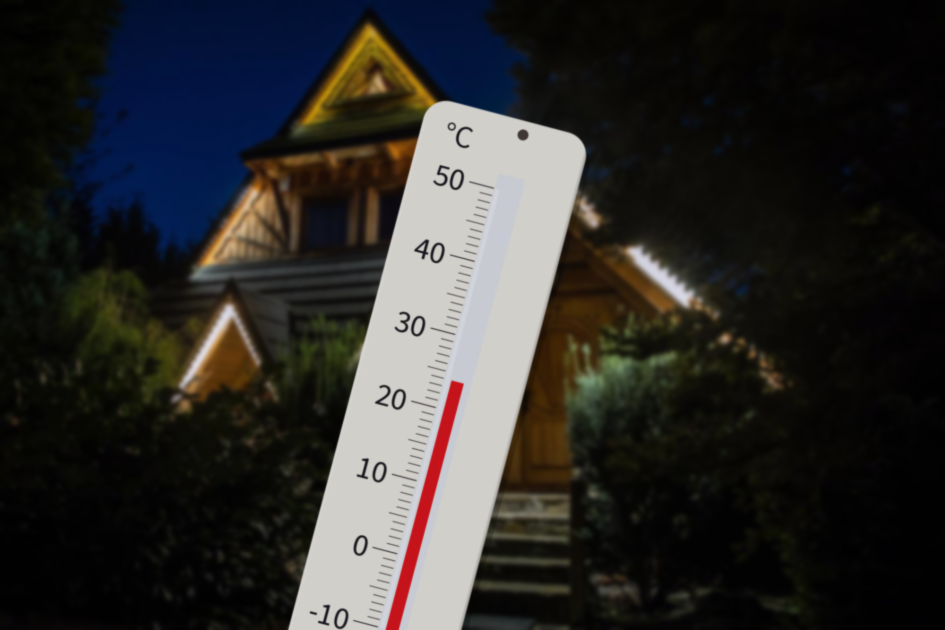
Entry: 24 °C
